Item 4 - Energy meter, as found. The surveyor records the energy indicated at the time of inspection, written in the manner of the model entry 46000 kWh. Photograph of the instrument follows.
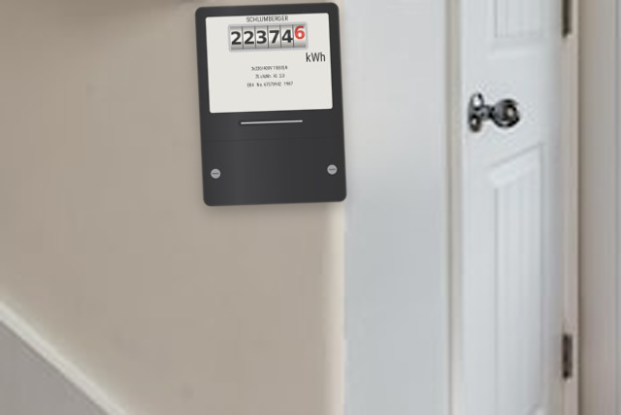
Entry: 22374.6 kWh
